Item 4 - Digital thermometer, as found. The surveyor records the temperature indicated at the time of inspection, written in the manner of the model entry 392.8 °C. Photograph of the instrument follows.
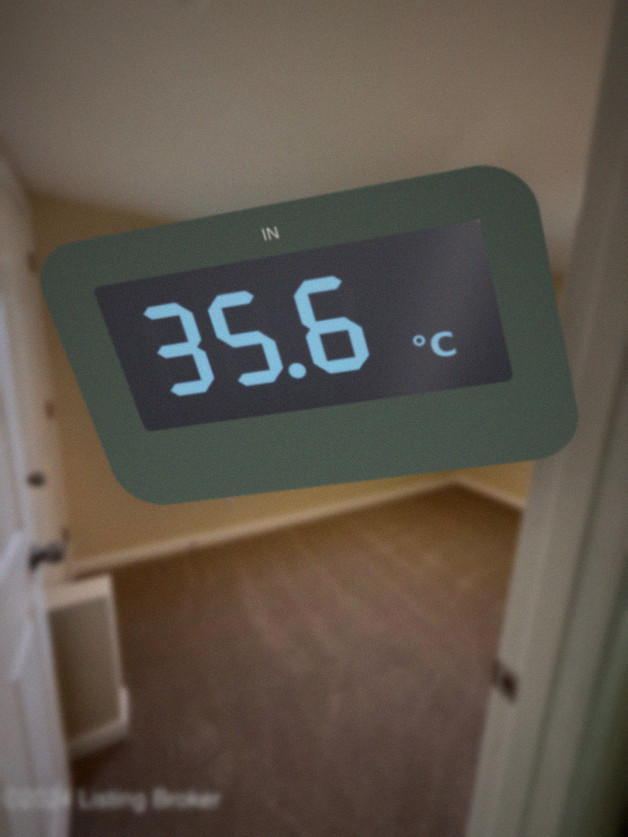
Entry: 35.6 °C
